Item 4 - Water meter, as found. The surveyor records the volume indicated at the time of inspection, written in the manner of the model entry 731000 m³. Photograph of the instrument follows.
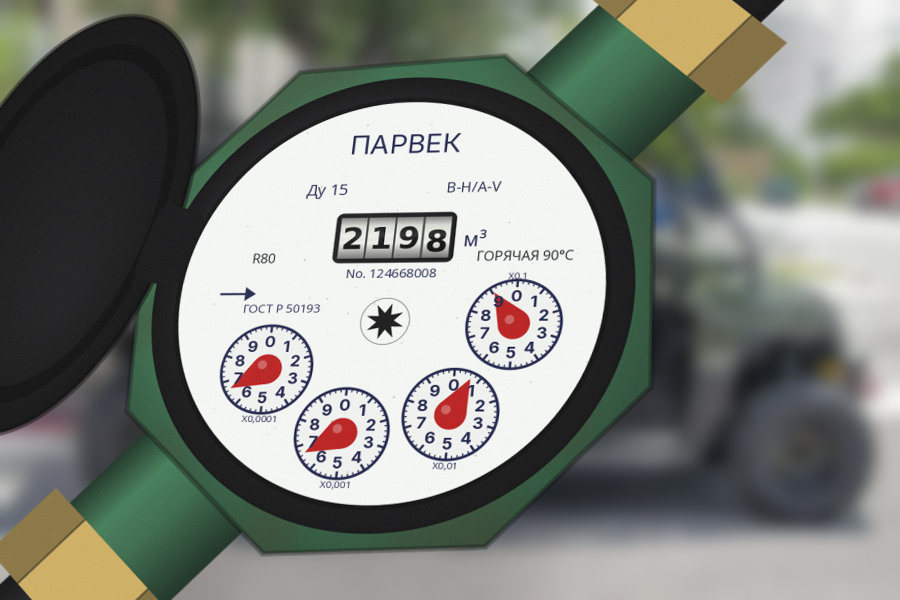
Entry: 2197.9066 m³
